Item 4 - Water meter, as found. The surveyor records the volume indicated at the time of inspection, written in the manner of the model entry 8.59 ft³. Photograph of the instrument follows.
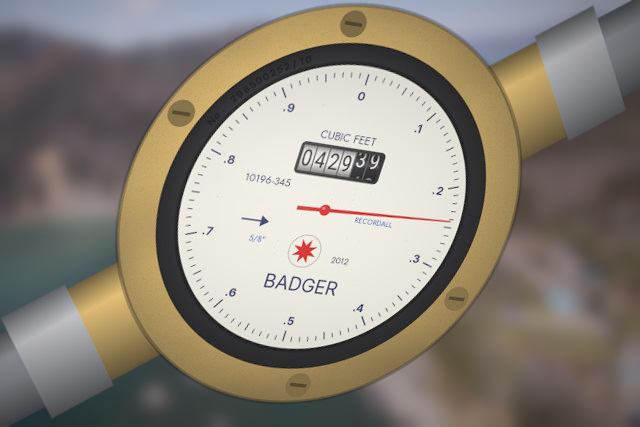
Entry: 42939.24 ft³
